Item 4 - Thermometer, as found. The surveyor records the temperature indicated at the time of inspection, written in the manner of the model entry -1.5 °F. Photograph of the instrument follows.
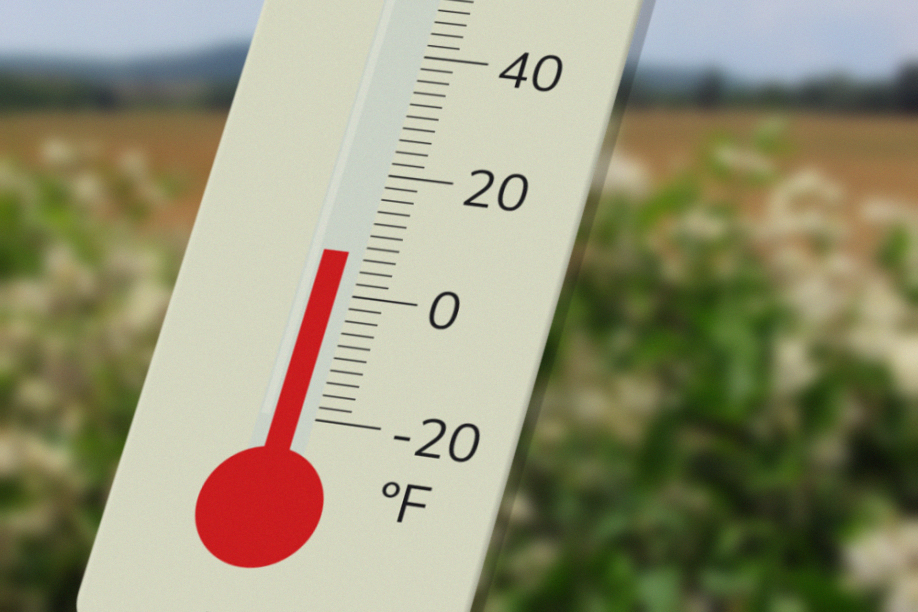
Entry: 7 °F
